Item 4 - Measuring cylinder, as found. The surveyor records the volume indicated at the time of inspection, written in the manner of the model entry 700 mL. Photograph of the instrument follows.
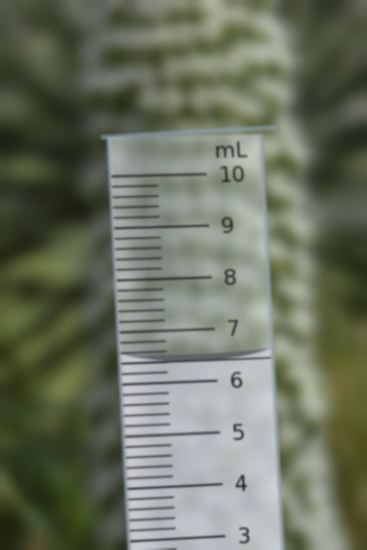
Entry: 6.4 mL
